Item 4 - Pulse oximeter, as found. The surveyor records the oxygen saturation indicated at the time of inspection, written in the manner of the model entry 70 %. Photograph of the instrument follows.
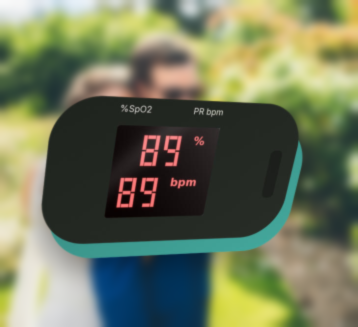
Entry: 89 %
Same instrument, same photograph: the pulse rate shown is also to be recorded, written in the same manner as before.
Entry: 89 bpm
